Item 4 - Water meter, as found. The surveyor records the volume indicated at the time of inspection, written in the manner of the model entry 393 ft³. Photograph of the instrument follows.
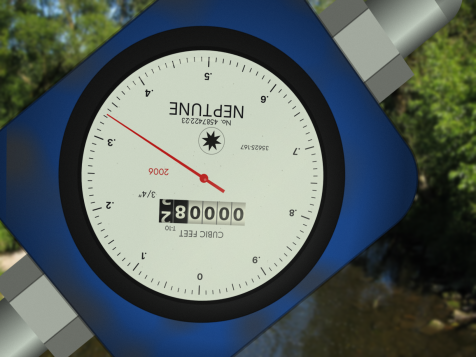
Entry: 82.33 ft³
